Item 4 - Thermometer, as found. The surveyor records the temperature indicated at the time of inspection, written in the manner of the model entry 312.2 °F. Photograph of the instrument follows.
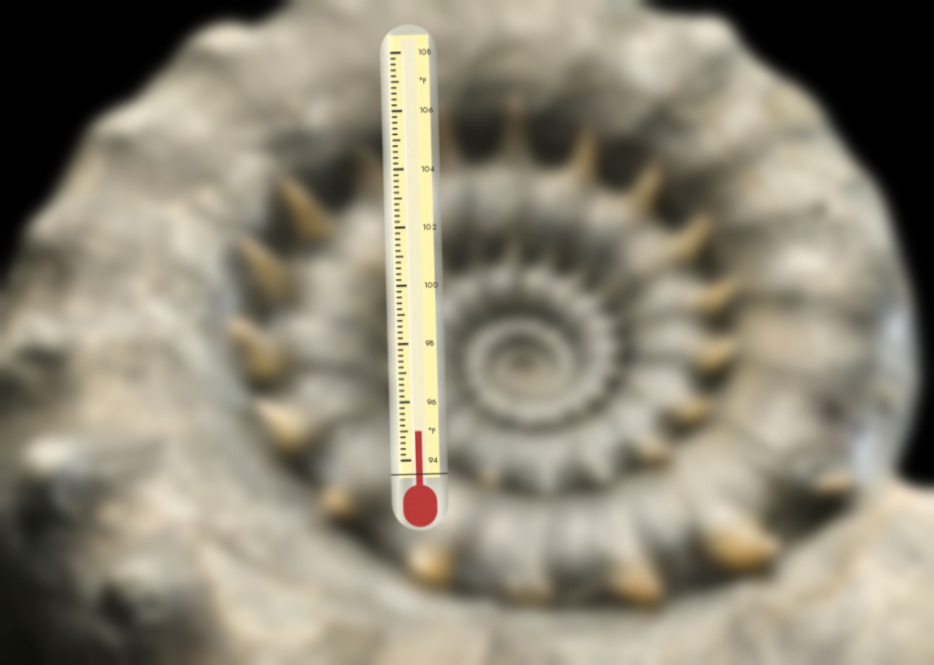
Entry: 95 °F
